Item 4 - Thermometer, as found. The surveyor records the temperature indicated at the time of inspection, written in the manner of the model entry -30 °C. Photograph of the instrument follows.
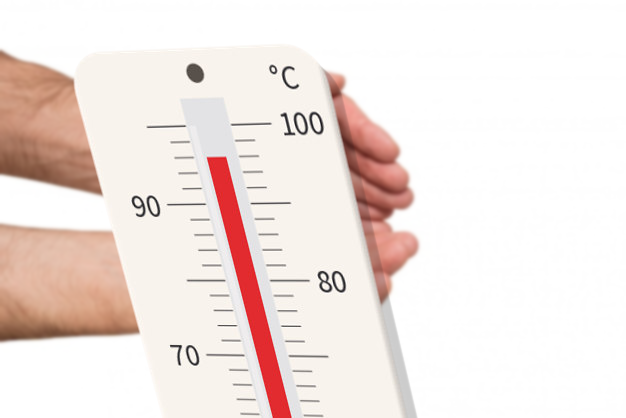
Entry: 96 °C
